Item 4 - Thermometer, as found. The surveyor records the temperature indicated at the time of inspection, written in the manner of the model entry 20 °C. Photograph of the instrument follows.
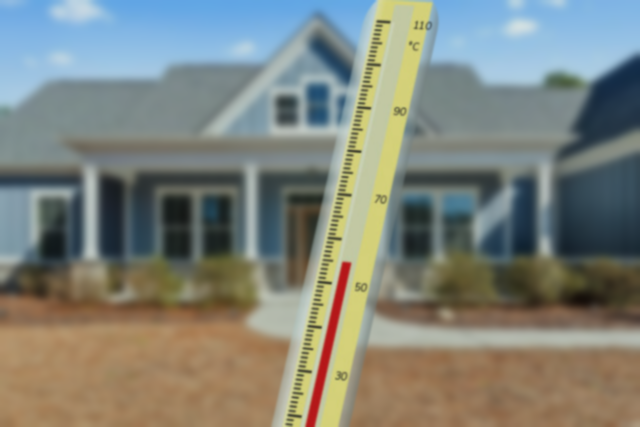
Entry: 55 °C
